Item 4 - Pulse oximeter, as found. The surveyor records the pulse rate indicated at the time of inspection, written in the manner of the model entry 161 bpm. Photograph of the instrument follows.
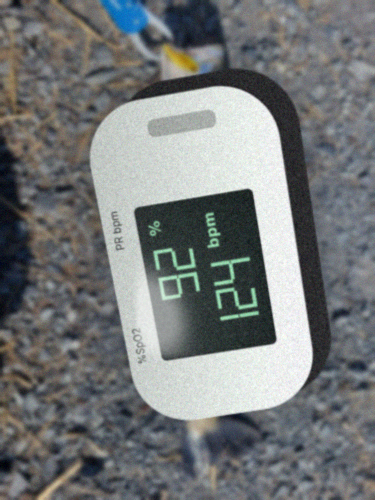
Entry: 124 bpm
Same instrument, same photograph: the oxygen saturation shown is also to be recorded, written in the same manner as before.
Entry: 92 %
